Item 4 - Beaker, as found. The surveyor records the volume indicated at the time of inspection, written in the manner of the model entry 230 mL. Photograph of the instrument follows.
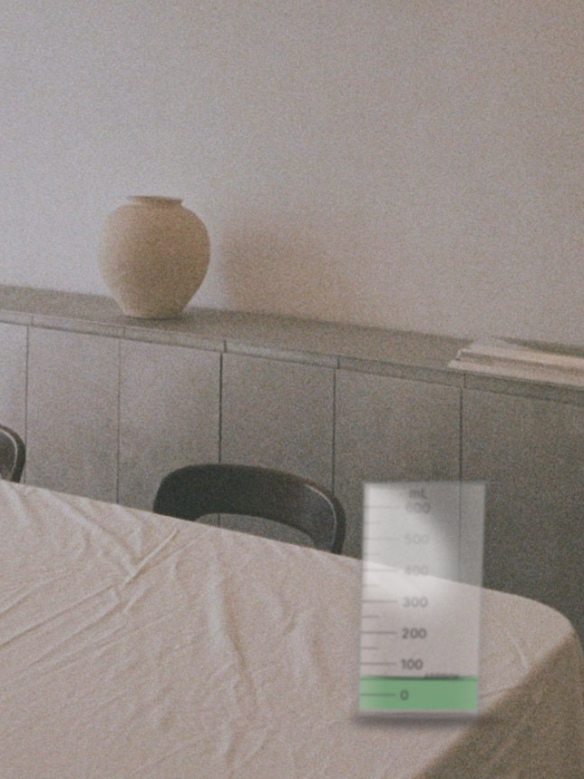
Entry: 50 mL
